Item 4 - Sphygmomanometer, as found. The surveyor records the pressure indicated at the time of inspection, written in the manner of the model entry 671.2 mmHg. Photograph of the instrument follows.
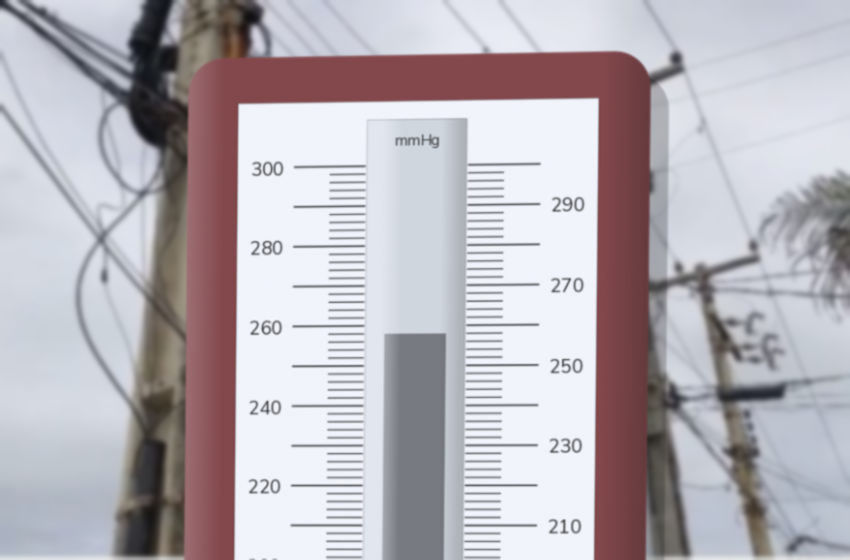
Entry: 258 mmHg
